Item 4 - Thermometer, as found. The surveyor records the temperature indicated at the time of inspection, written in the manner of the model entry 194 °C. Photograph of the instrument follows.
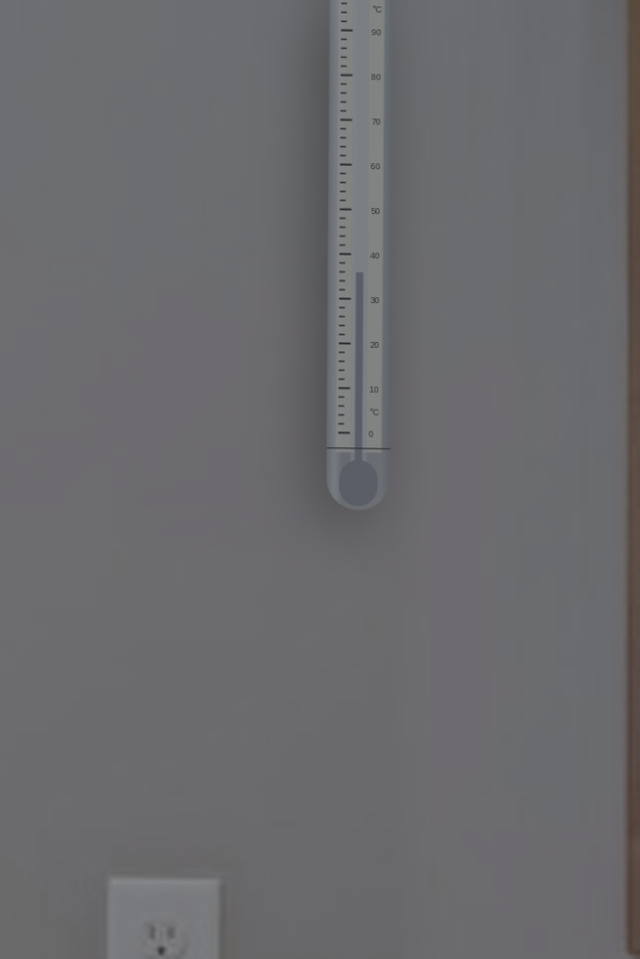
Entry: 36 °C
